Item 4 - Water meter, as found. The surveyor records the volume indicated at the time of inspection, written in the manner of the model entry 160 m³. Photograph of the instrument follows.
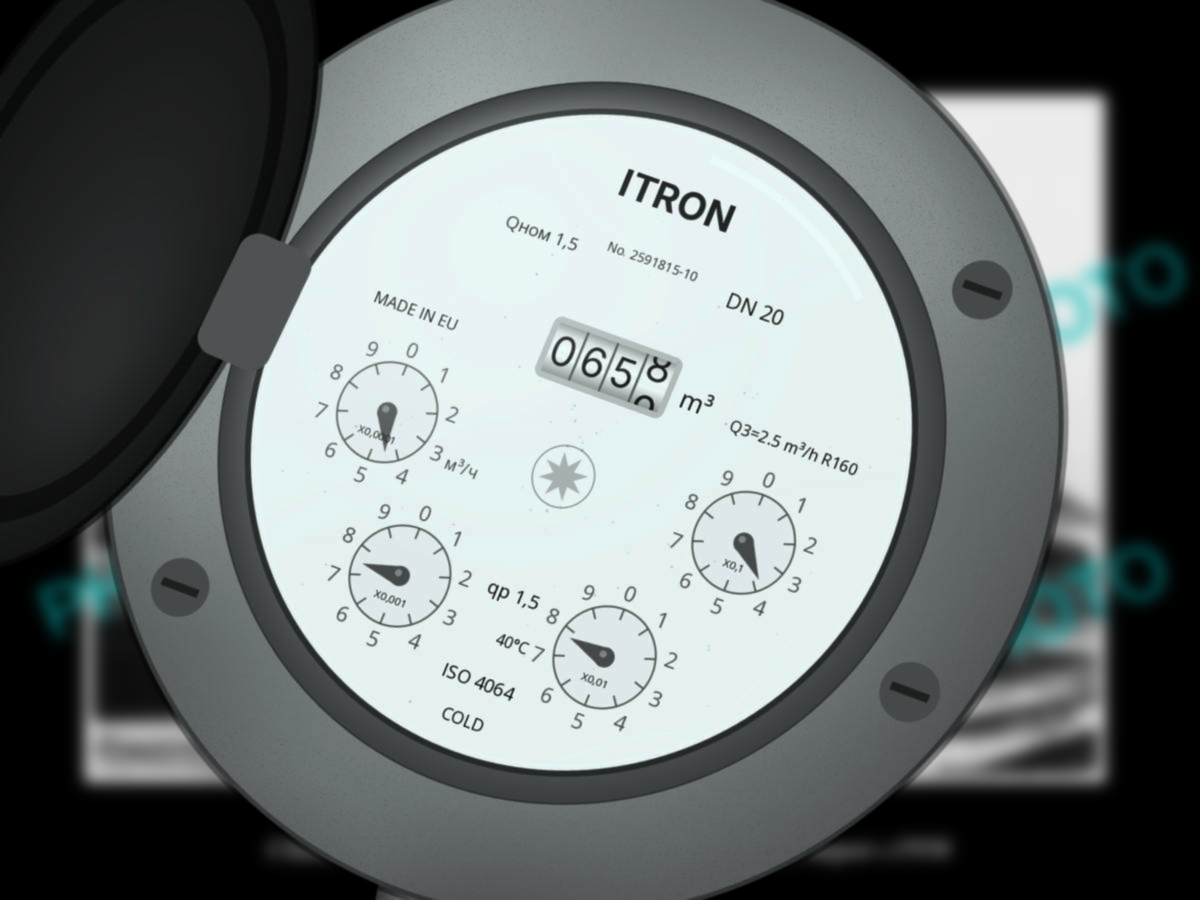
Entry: 658.3774 m³
